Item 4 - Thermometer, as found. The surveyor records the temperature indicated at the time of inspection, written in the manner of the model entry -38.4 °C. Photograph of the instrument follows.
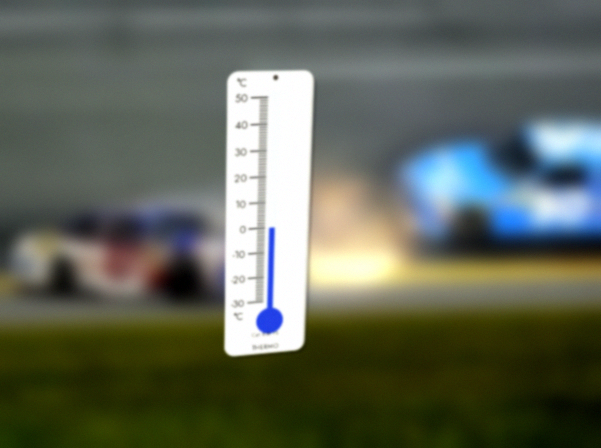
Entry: 0 °C
